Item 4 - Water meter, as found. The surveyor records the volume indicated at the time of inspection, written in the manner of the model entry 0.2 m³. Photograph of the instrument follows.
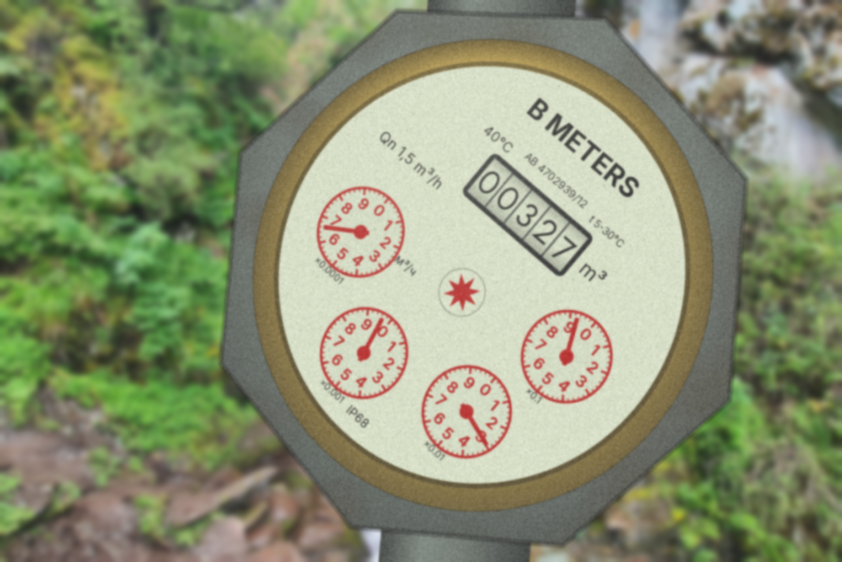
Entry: 326.9296 m³
